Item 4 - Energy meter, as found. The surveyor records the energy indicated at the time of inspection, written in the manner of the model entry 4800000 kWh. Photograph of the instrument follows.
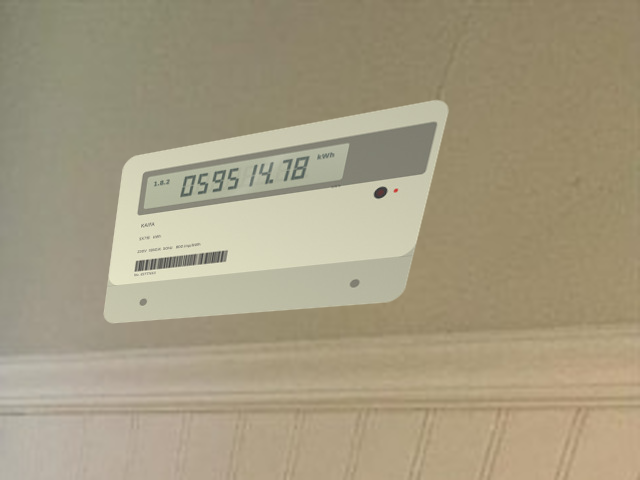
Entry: 59514.78 kWh
